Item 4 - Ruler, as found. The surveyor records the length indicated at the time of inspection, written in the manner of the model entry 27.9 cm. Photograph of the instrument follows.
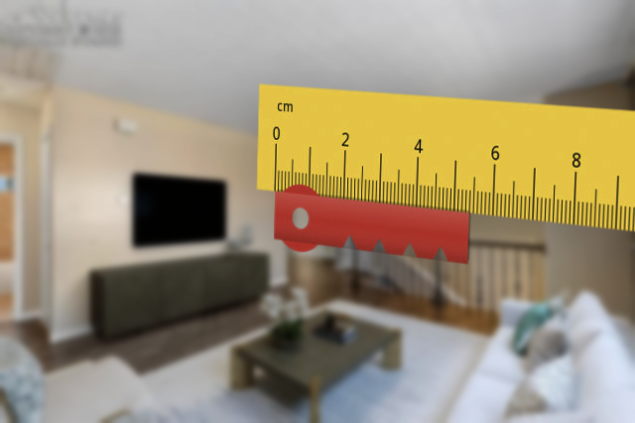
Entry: 5.4 cm
